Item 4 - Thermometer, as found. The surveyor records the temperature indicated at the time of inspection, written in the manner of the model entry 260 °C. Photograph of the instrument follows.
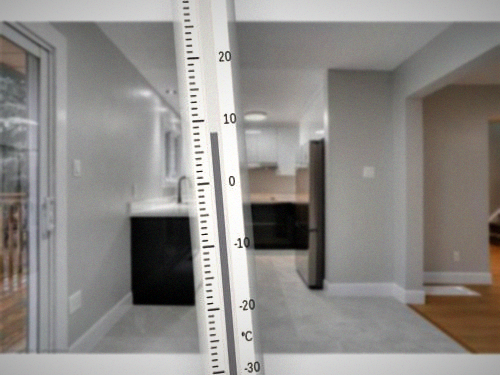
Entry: 8 °C
